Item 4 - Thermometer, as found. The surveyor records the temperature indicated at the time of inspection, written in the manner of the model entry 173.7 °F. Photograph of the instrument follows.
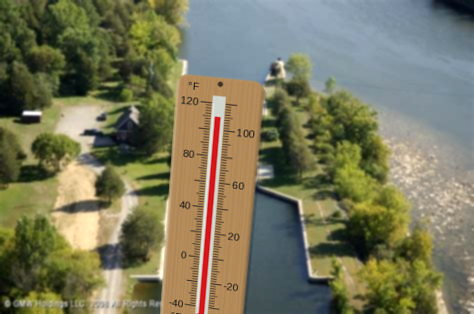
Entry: 110 °F
